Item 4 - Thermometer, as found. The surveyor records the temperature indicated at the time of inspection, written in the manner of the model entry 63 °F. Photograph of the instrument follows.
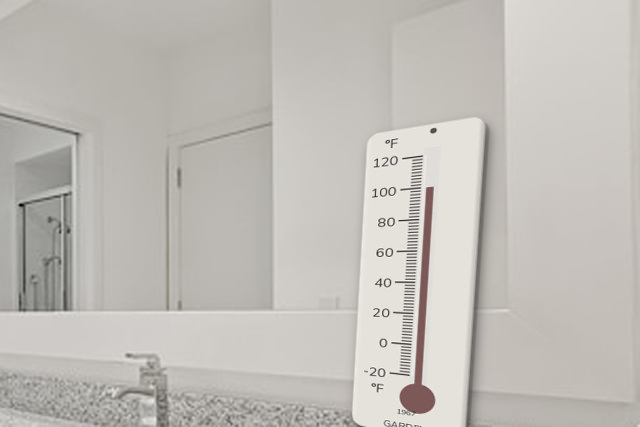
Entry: 100 °F
